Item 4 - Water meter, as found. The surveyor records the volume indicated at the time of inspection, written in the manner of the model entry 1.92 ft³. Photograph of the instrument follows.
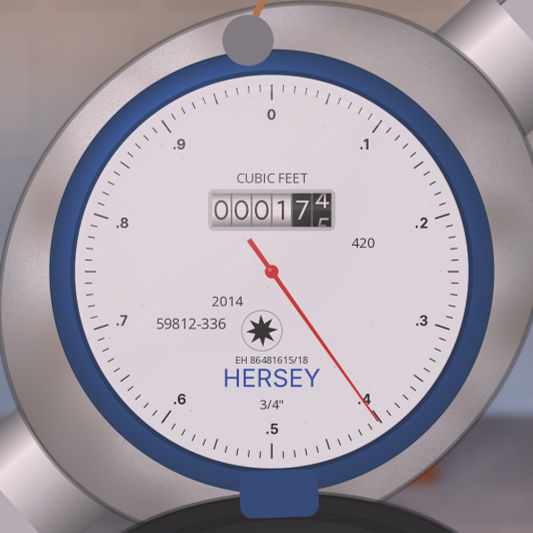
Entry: 174.40 ft³
